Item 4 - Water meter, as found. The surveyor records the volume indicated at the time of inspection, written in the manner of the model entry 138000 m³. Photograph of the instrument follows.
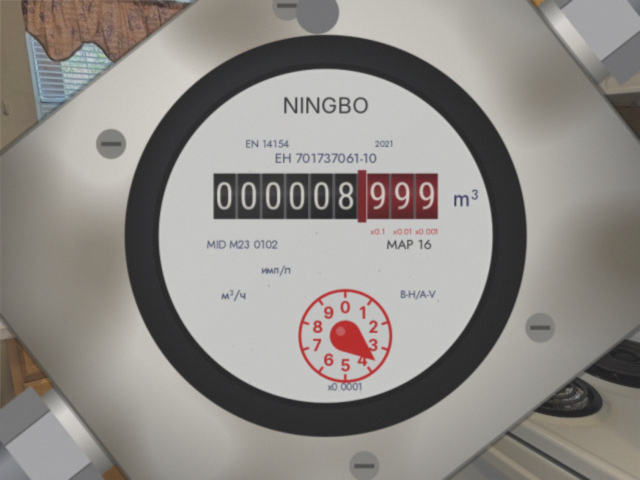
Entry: 8.9993 m³
